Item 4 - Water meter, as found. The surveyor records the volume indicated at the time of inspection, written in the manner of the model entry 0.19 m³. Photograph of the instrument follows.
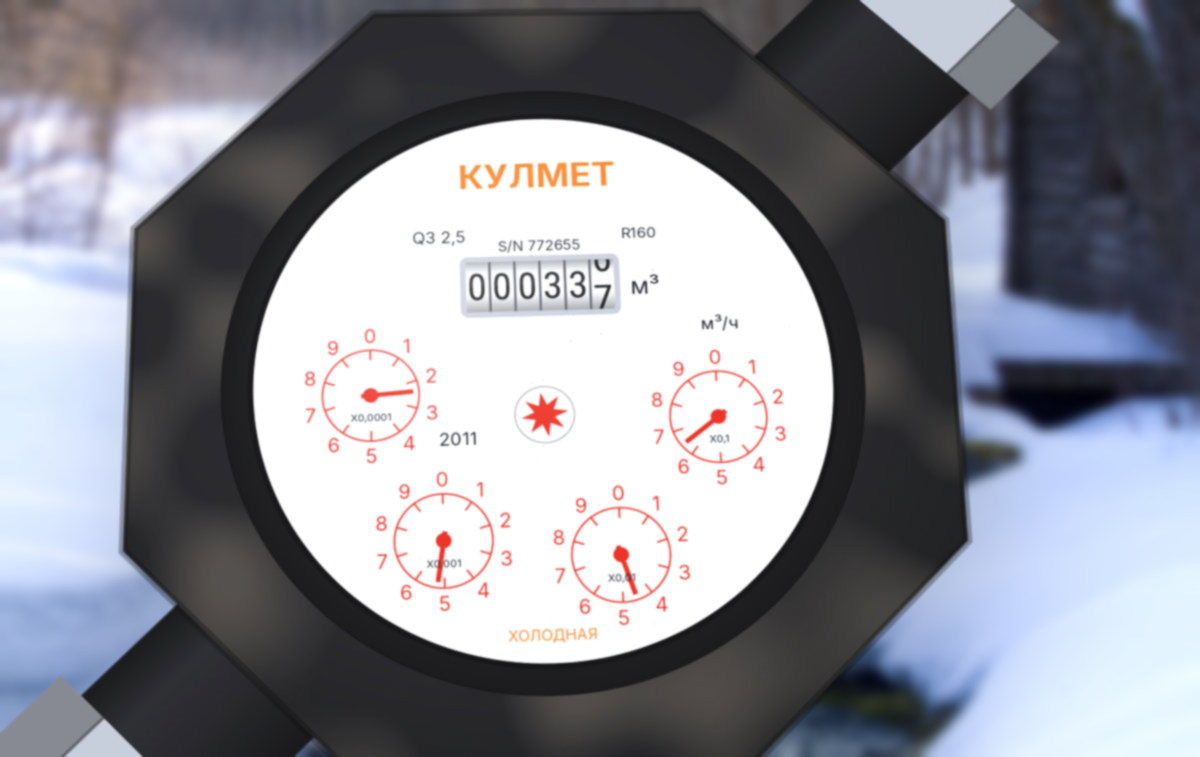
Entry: 336.6452 m³
